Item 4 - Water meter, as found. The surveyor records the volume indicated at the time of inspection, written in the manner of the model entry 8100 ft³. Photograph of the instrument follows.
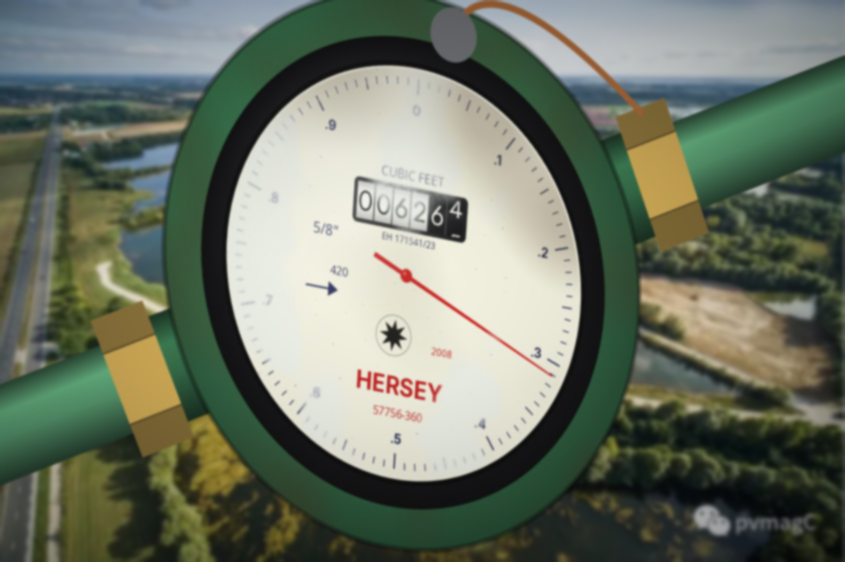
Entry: 6264.31 ft³
